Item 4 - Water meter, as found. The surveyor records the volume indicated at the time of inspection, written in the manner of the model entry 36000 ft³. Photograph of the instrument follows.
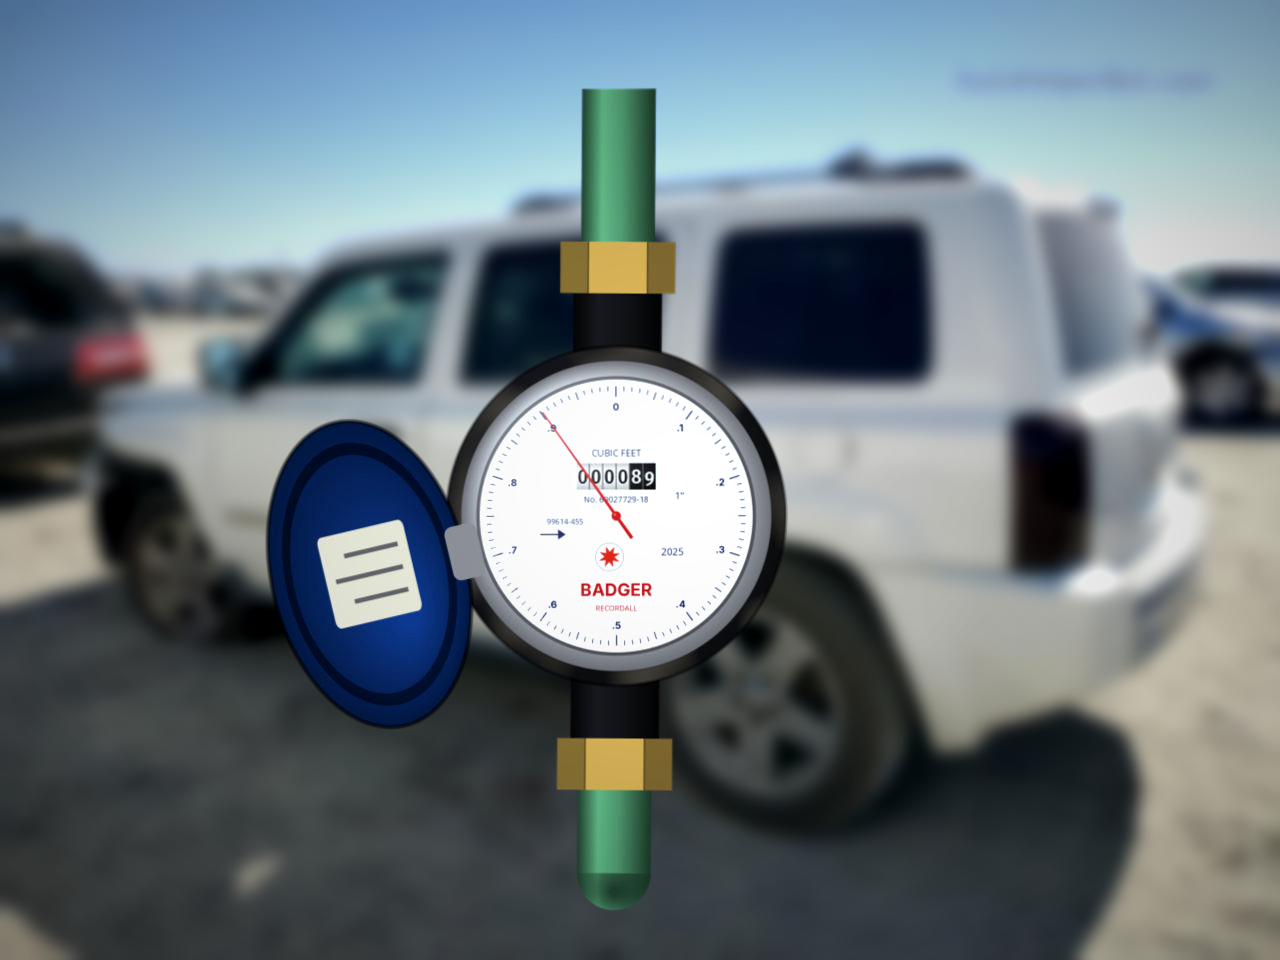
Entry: 88.90 ft³
